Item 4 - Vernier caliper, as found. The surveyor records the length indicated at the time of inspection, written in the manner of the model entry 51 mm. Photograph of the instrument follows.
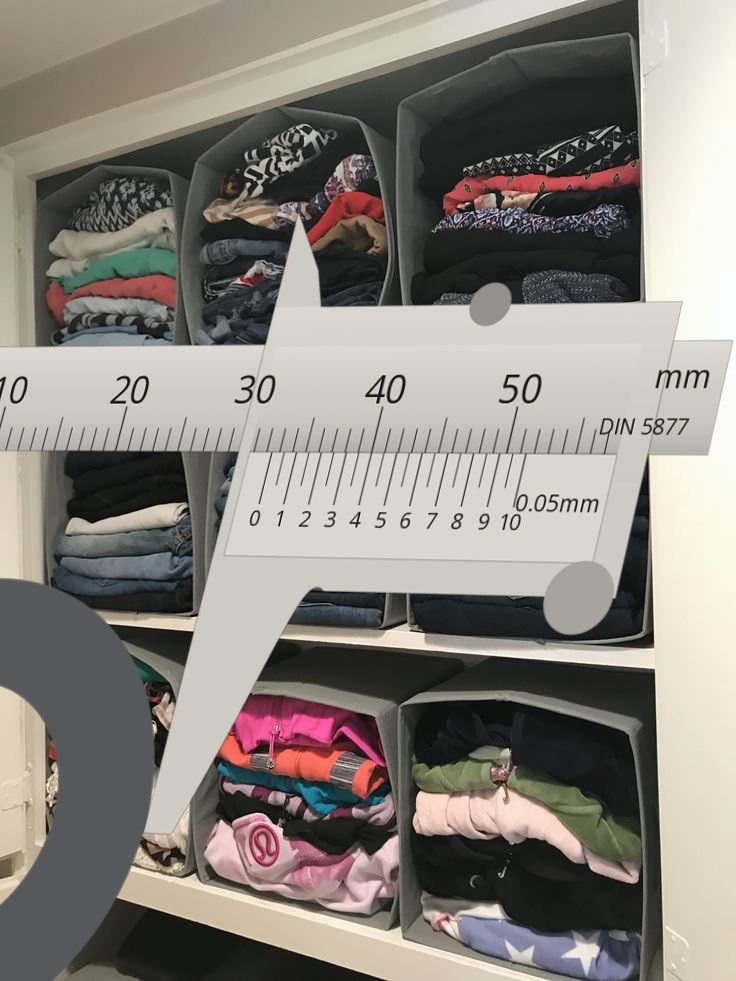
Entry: 32.4 mm
